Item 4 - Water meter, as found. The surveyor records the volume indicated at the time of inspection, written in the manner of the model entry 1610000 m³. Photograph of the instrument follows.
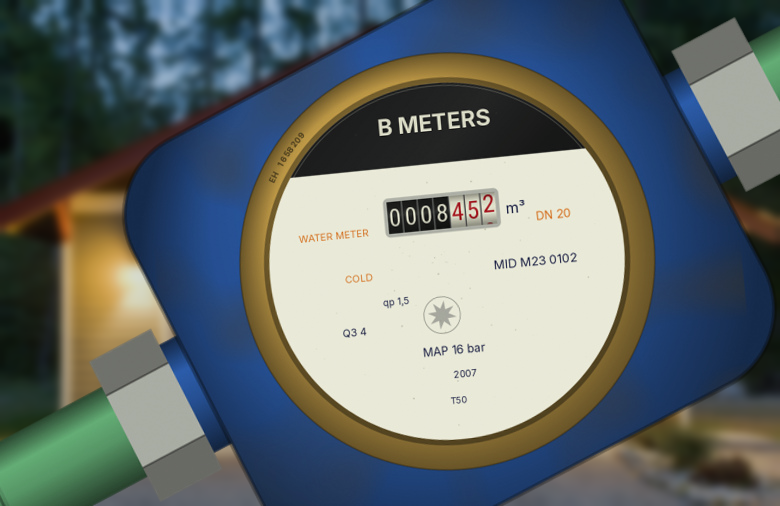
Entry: 8.452 m³
